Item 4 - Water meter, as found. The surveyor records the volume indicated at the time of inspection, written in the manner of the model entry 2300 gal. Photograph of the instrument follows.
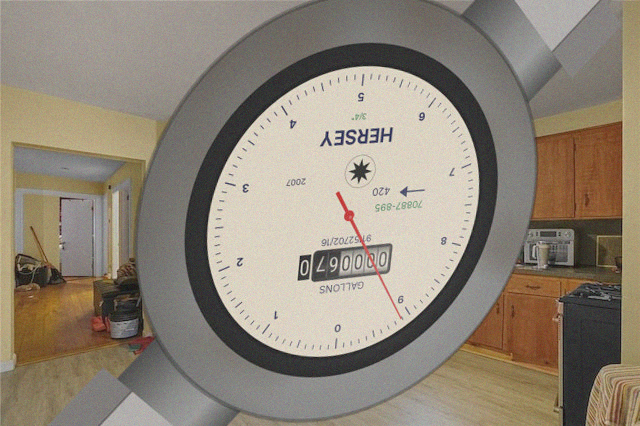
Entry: 669.1 gal
